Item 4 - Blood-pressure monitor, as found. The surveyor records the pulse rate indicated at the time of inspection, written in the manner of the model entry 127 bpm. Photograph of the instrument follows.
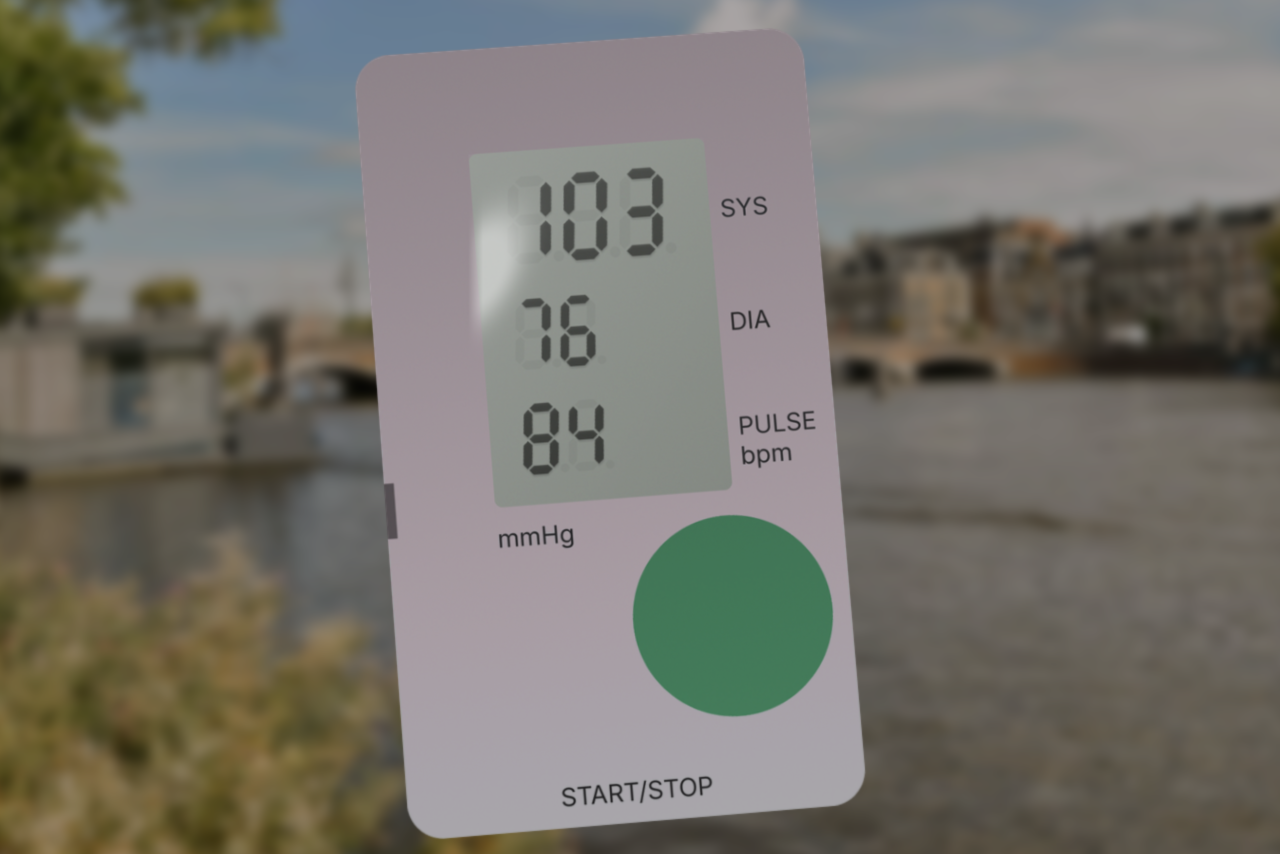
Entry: 84 bpm
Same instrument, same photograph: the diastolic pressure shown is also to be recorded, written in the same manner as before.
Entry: 76 mmHg
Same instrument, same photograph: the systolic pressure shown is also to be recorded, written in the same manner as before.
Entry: 103 mmHg
